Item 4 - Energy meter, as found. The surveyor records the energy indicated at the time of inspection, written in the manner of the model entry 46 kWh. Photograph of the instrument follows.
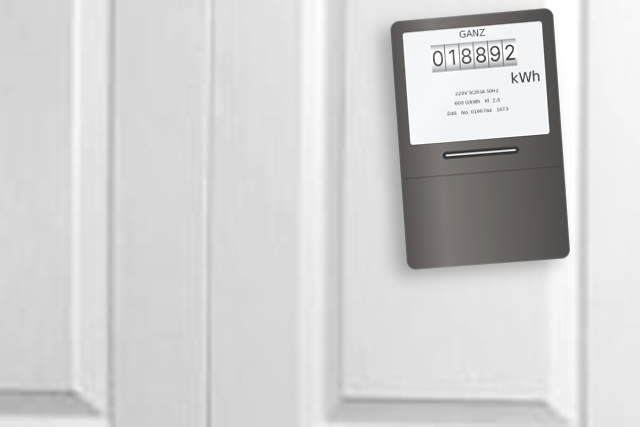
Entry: 18892 kWh
